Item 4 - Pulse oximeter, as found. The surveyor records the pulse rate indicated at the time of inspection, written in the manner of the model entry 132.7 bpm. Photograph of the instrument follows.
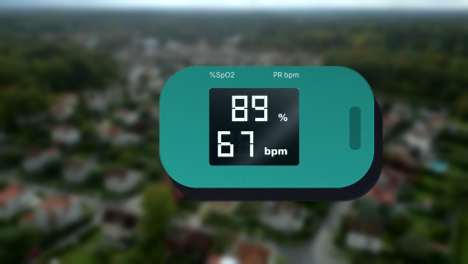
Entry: 67 bpm
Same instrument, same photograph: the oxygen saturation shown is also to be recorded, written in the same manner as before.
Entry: 89 %
